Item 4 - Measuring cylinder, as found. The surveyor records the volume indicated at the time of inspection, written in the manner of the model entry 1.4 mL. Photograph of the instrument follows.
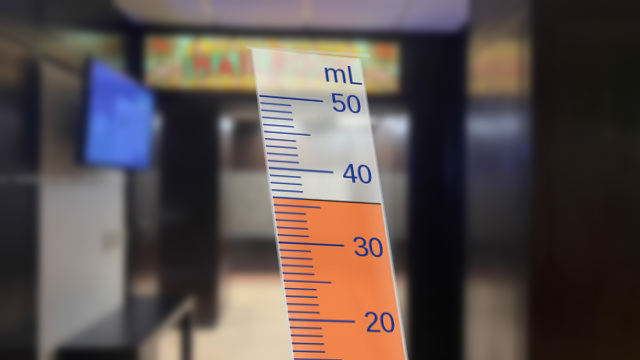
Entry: 36 mL
